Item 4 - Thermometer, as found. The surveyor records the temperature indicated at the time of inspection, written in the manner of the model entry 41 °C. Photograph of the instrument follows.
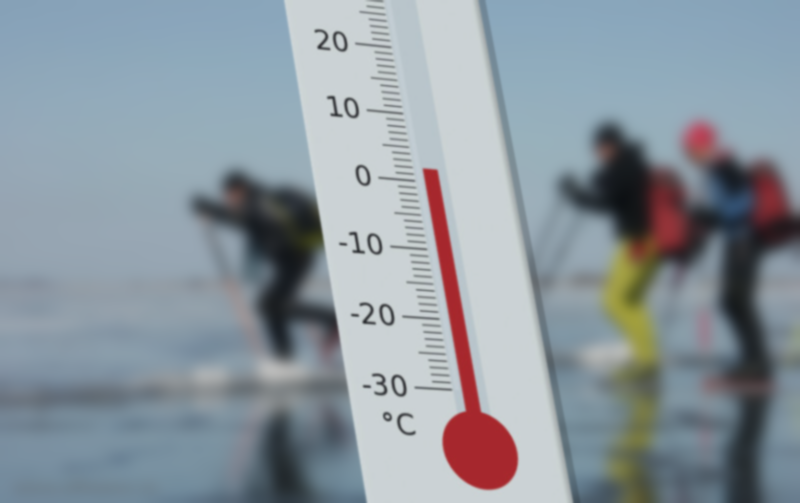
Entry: 2 °C
